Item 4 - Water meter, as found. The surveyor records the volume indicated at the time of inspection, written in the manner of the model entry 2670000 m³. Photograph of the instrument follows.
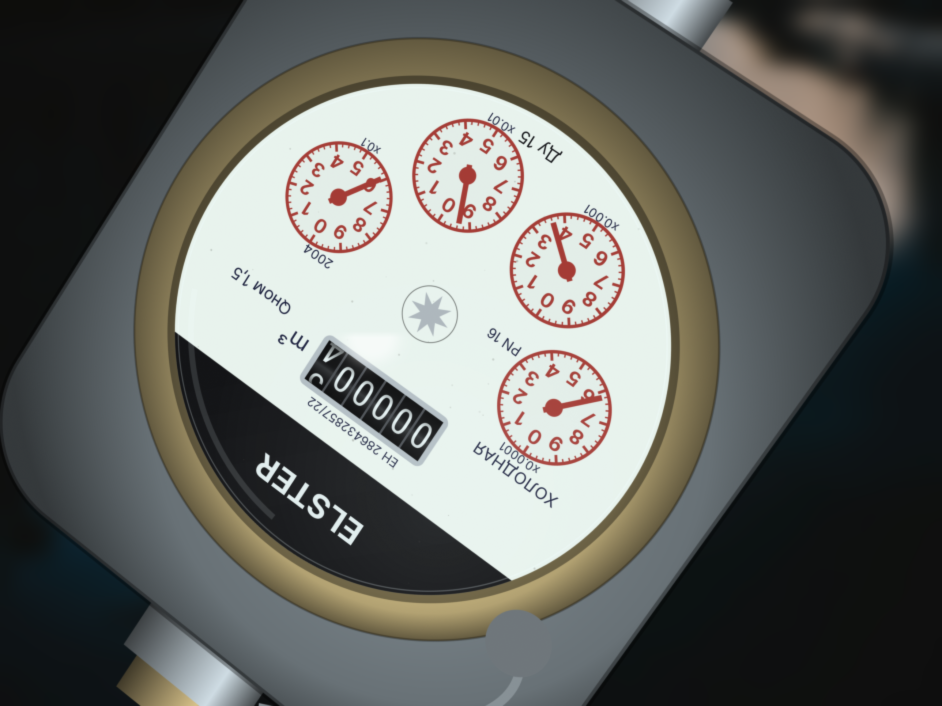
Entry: 3.5936 m³
